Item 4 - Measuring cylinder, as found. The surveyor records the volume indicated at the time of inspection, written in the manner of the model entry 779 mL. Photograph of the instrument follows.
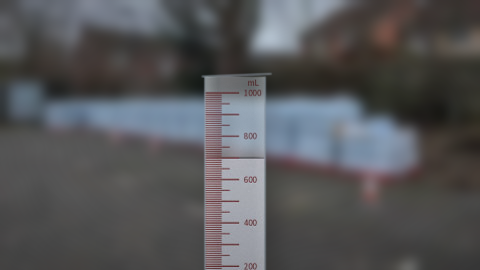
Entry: 700 mL
